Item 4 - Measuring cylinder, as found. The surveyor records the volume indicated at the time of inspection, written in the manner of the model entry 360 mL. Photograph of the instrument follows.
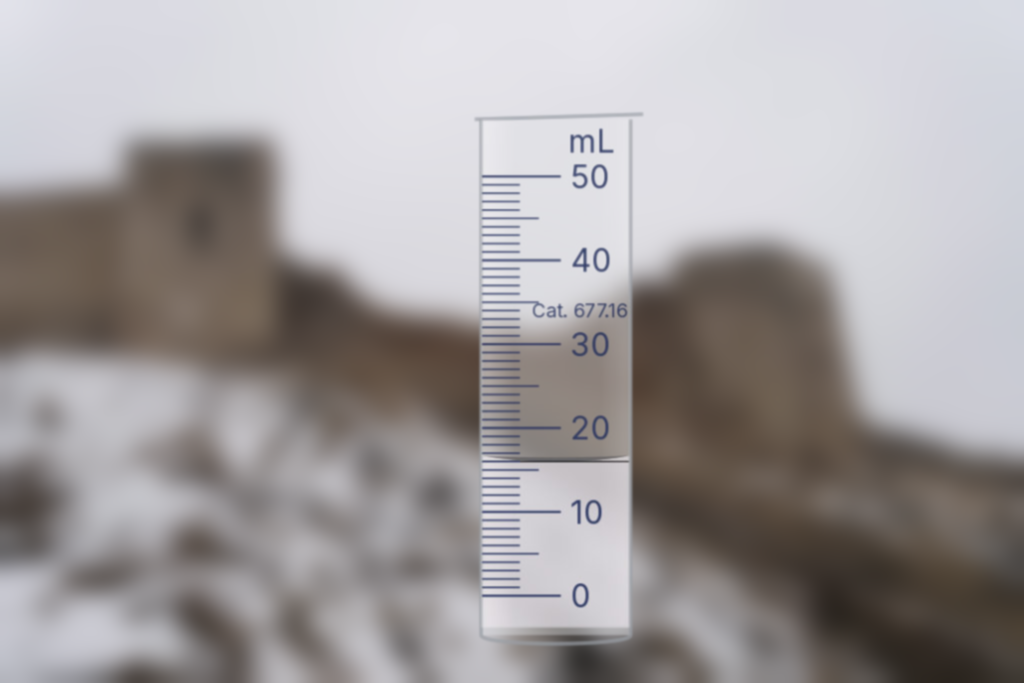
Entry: 16 mL
